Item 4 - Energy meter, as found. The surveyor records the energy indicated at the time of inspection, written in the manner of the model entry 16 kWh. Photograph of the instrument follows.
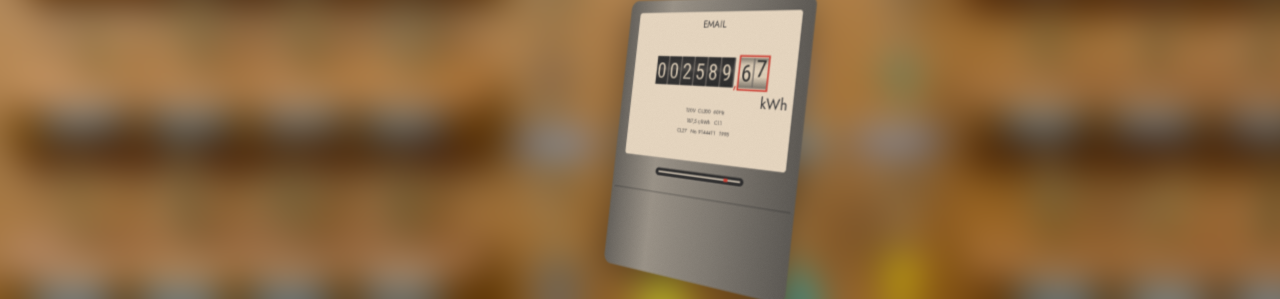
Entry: 2589.67 kWh
